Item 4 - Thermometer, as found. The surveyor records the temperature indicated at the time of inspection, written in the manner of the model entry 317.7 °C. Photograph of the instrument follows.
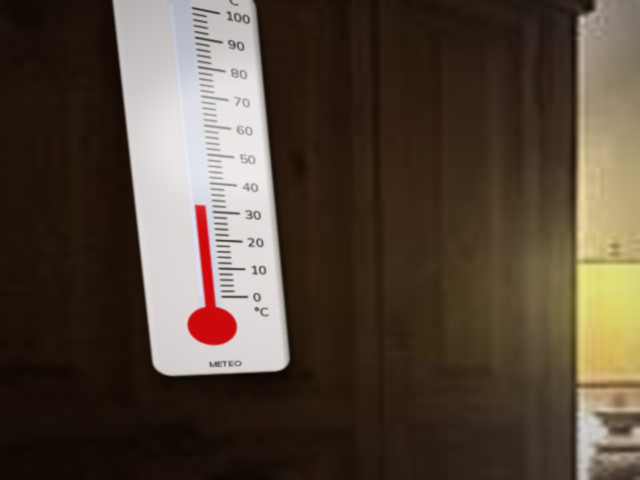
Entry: 32 °C
